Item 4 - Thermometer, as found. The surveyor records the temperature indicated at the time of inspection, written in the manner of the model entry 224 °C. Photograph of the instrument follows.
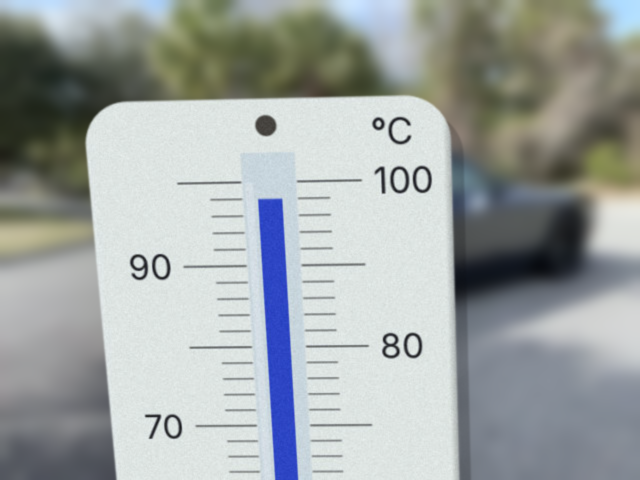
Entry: 98 °C
